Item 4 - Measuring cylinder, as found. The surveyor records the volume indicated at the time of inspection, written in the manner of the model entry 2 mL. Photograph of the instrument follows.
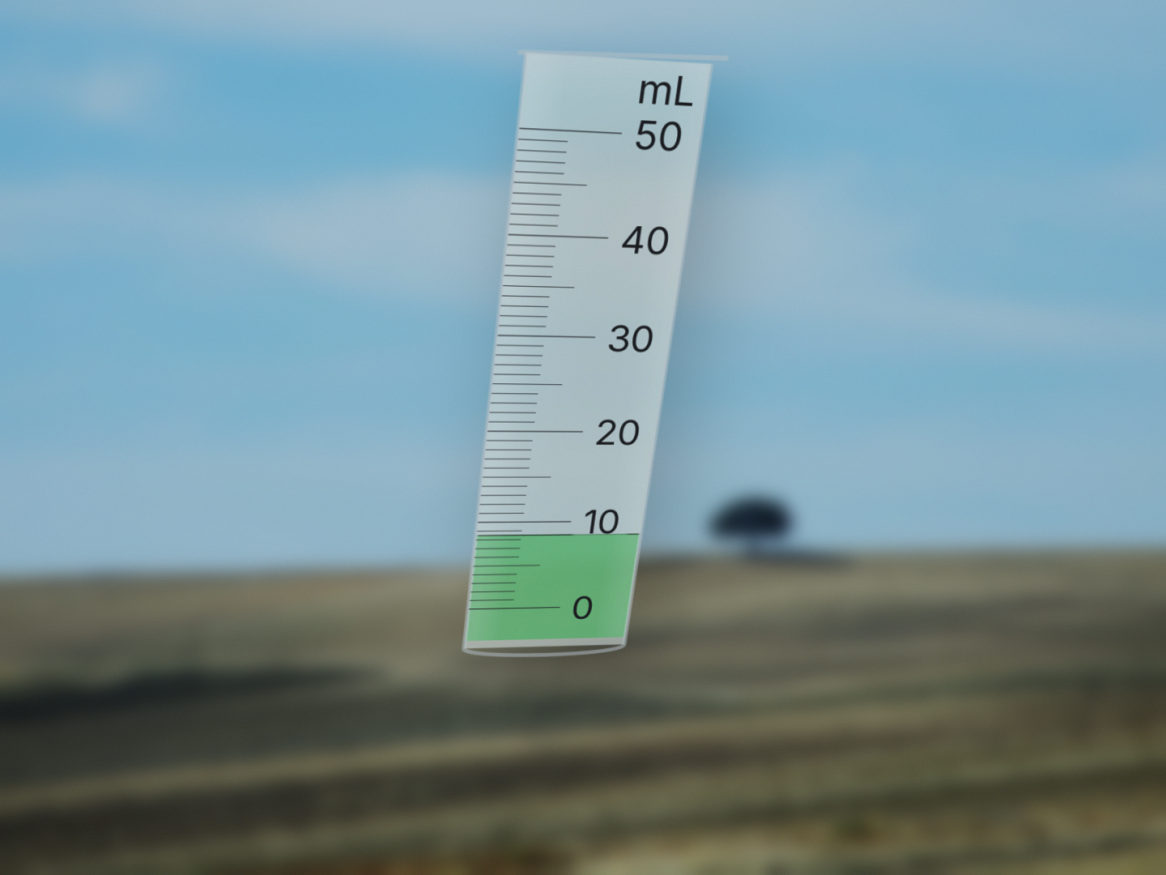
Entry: 8.5 mL
